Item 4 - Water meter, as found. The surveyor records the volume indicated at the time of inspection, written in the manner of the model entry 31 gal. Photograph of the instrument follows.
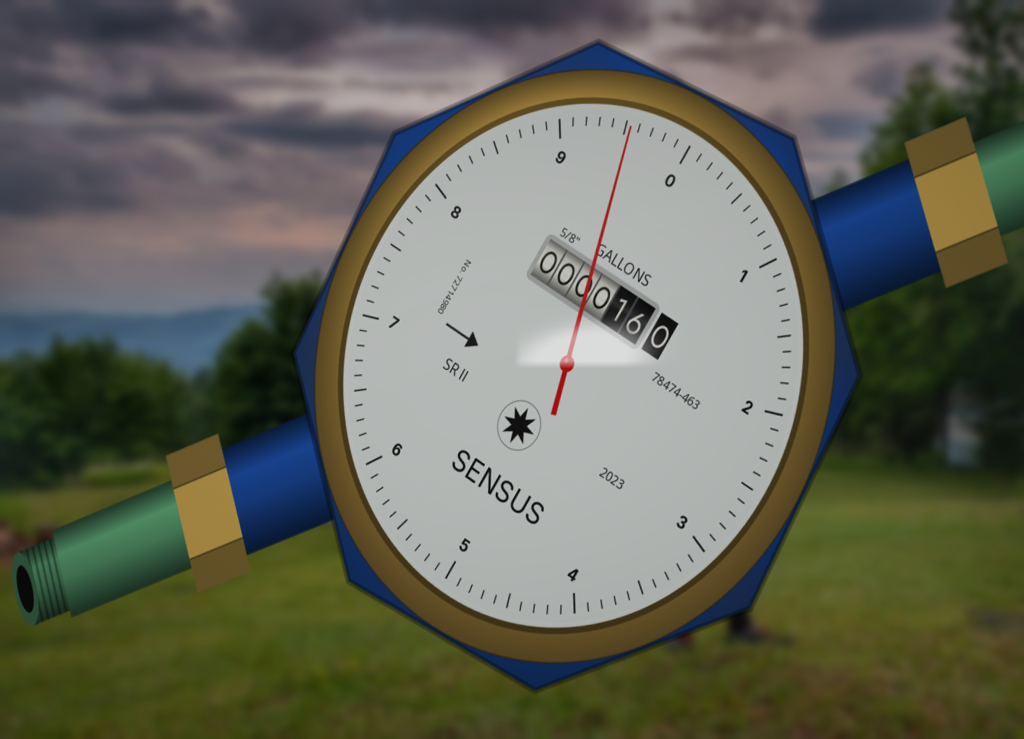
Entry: 159.5 gal
